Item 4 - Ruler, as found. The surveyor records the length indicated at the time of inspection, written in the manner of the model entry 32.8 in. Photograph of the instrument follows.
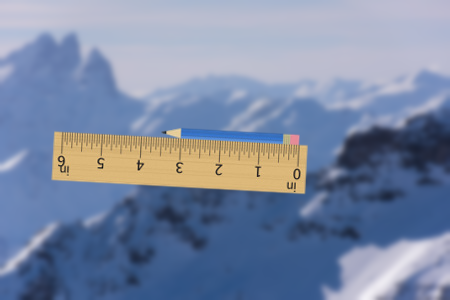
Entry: 3.5 in
